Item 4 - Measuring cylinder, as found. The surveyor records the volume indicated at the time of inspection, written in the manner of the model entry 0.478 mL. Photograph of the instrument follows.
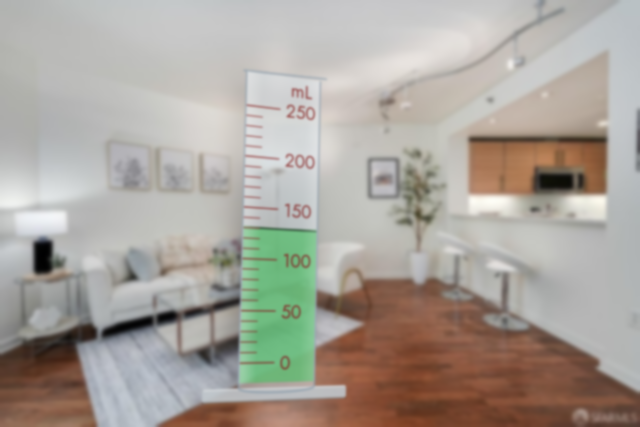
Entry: 130 mL
